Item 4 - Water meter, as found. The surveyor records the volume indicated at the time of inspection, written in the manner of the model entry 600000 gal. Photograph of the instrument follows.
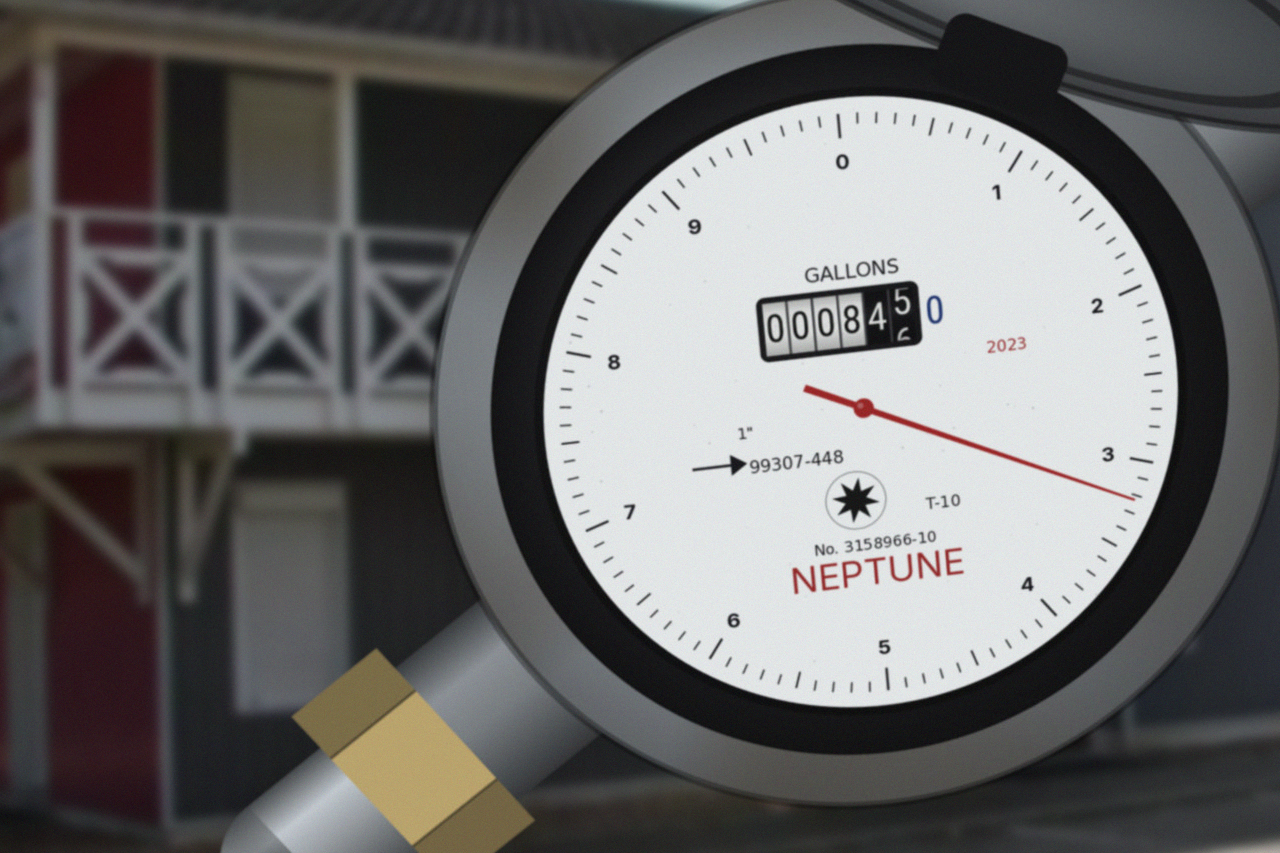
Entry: 8453.2 gal
